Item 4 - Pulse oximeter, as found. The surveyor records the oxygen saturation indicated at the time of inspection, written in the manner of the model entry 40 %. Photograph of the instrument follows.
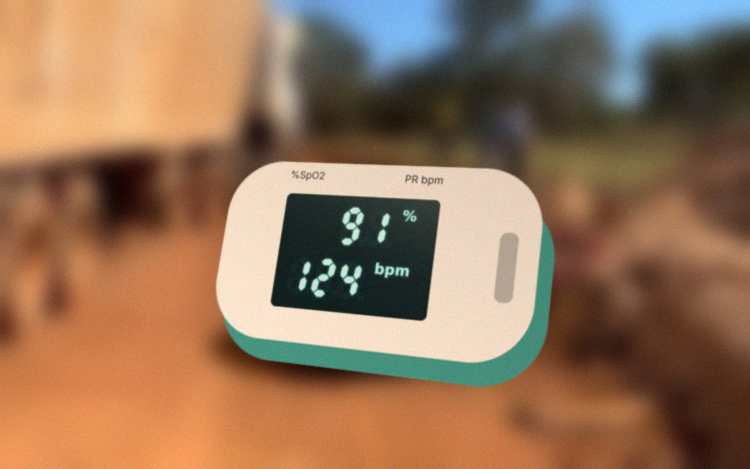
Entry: 91 %
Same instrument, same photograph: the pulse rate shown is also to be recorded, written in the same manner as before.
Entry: 124 bpm
